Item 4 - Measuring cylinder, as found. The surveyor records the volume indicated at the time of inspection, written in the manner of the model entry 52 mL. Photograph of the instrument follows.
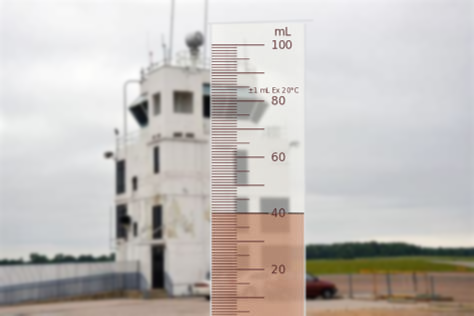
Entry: 40 mL
